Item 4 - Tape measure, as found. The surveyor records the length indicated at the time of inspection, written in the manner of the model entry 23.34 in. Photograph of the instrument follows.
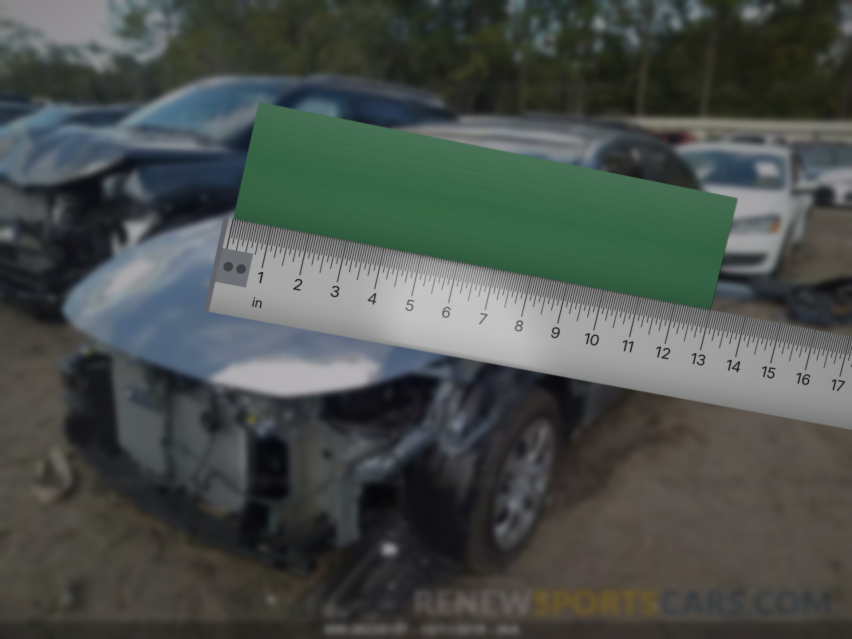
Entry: 13 in
